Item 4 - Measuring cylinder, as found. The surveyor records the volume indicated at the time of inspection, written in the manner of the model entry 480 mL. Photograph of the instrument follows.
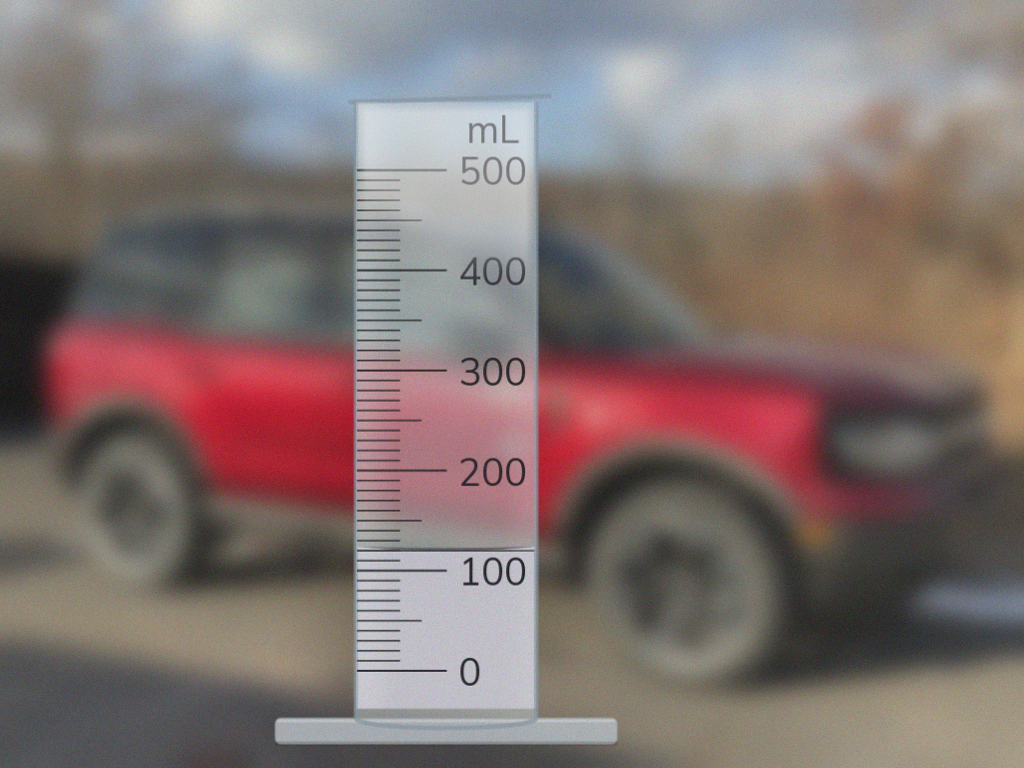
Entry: 120 mL
